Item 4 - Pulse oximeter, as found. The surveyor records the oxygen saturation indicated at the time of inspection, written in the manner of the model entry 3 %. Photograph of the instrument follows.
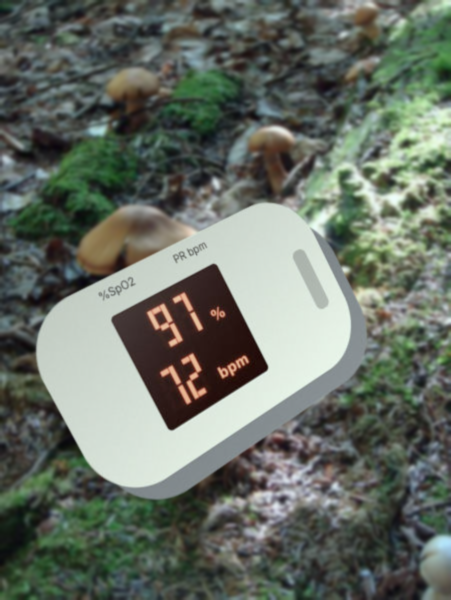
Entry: 97 %
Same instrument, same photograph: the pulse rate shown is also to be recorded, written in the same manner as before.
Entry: 72 bpm
